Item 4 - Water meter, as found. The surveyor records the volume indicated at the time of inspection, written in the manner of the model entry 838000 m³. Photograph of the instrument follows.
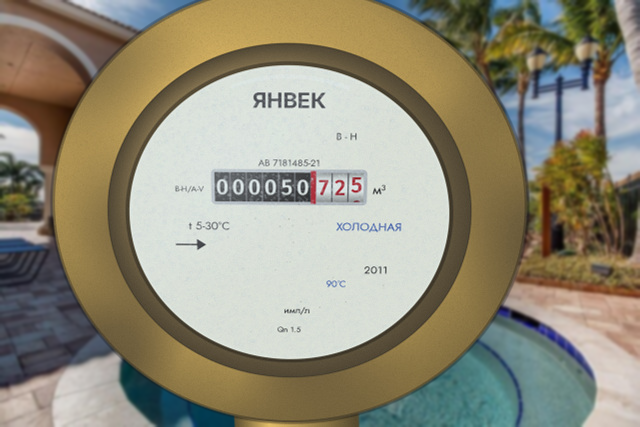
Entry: 50.725 m³
